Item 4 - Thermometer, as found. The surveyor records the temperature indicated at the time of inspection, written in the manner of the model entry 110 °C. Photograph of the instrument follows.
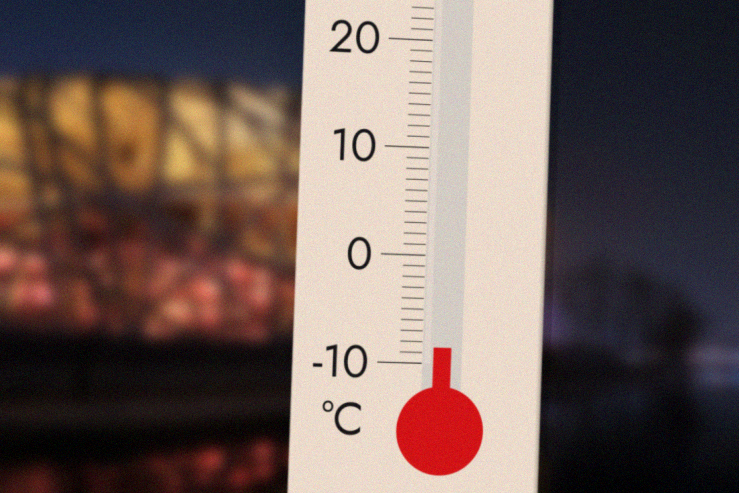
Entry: -8.5 °C
